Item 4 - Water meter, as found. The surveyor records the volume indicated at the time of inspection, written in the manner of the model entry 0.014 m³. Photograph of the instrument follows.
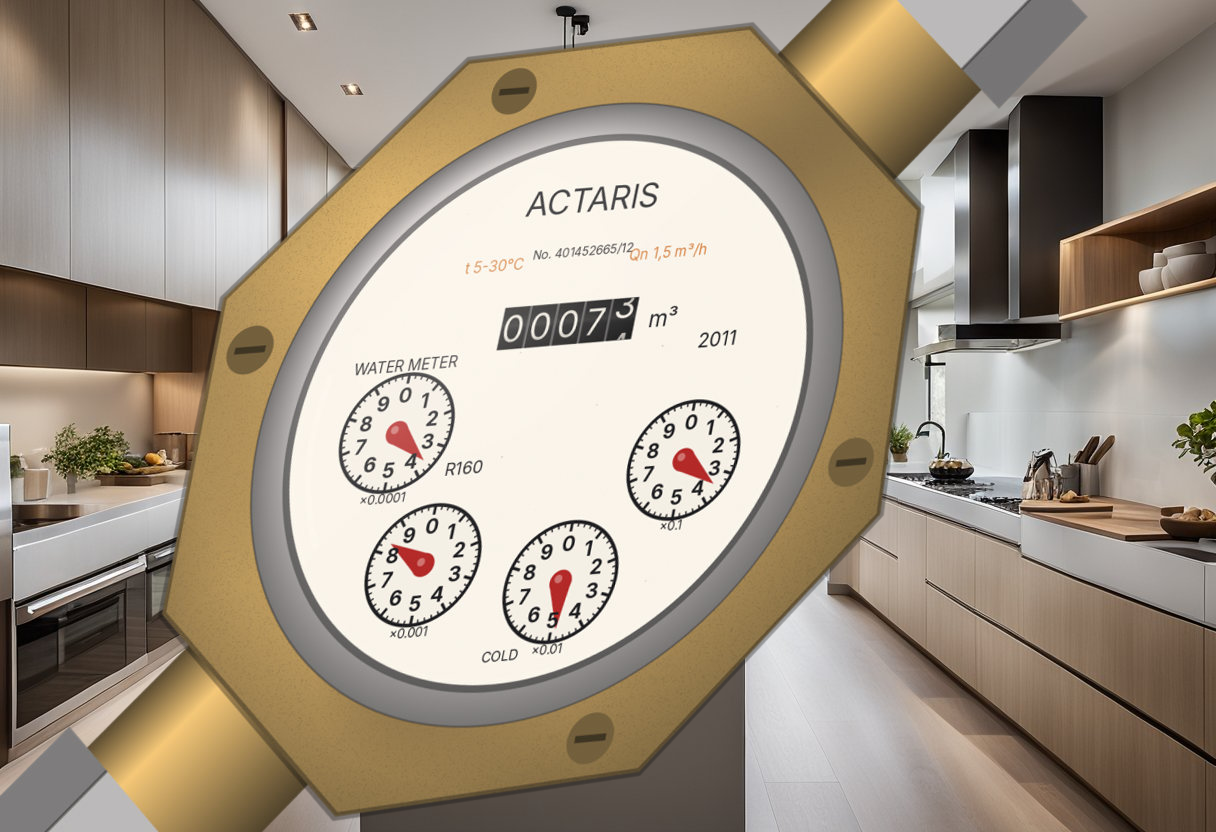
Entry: 73.3483 m³
